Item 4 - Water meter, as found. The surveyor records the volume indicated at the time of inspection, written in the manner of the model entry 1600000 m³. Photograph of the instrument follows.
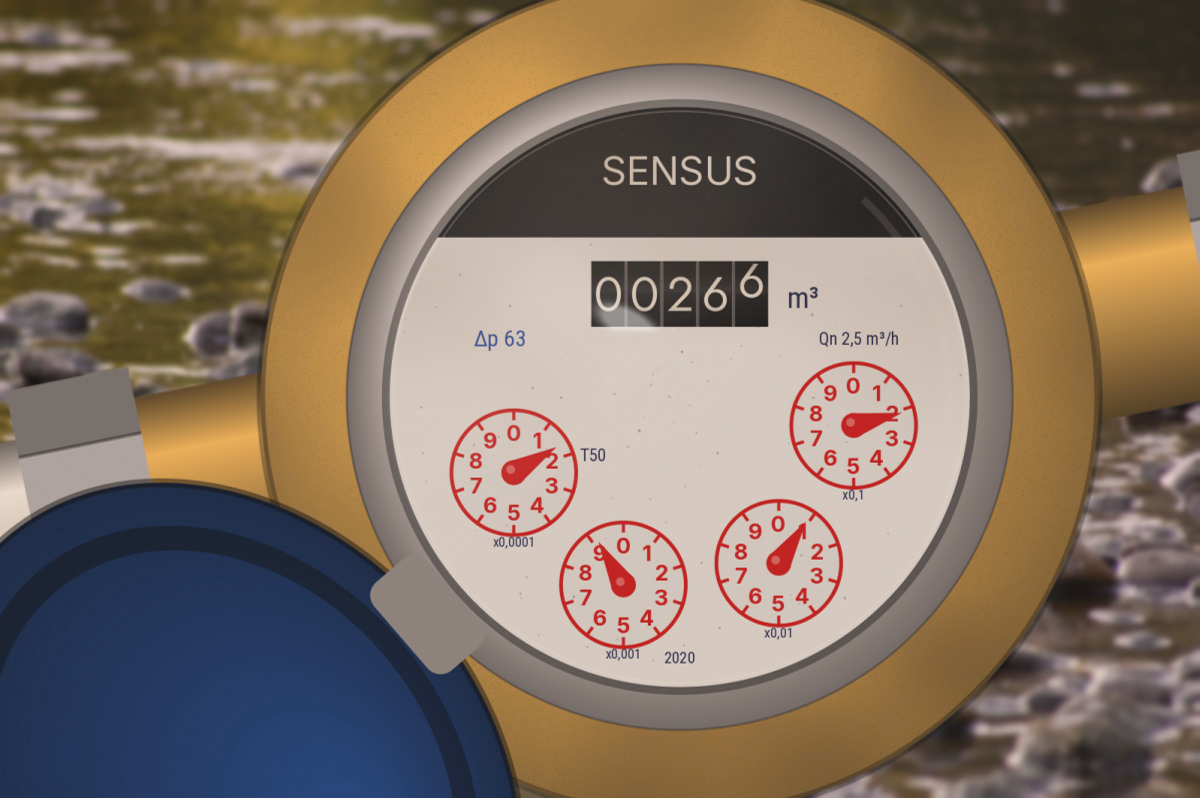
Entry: 266.2091 m³
